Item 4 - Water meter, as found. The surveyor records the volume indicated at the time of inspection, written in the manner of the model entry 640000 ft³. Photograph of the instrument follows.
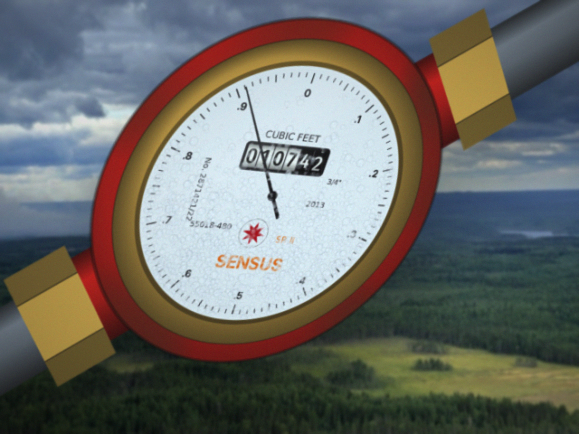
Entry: 10741.91 ft³
